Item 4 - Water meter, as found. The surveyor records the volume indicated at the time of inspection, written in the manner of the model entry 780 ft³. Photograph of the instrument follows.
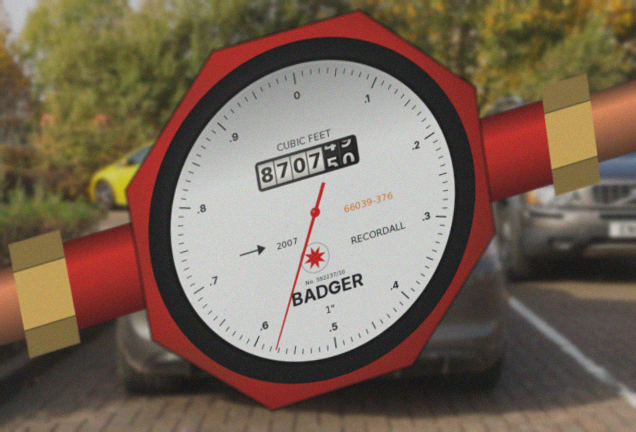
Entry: 870749.57 ft³
